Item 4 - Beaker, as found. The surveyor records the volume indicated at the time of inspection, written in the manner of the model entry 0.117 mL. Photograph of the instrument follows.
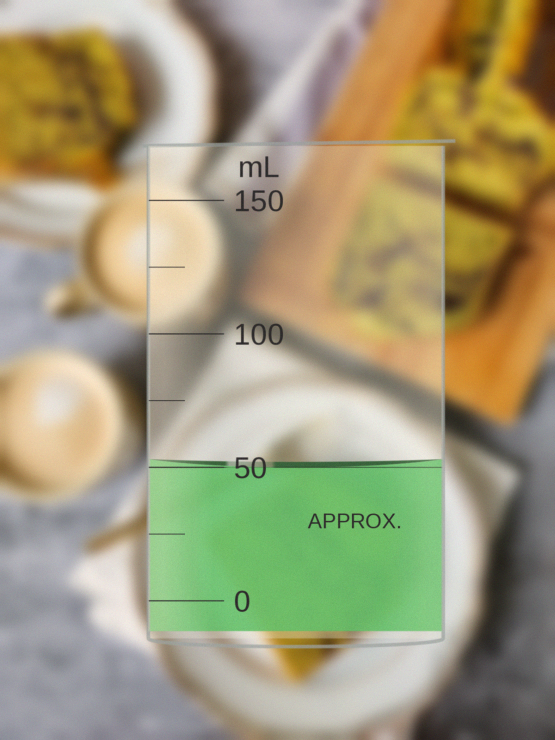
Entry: 50 mL
